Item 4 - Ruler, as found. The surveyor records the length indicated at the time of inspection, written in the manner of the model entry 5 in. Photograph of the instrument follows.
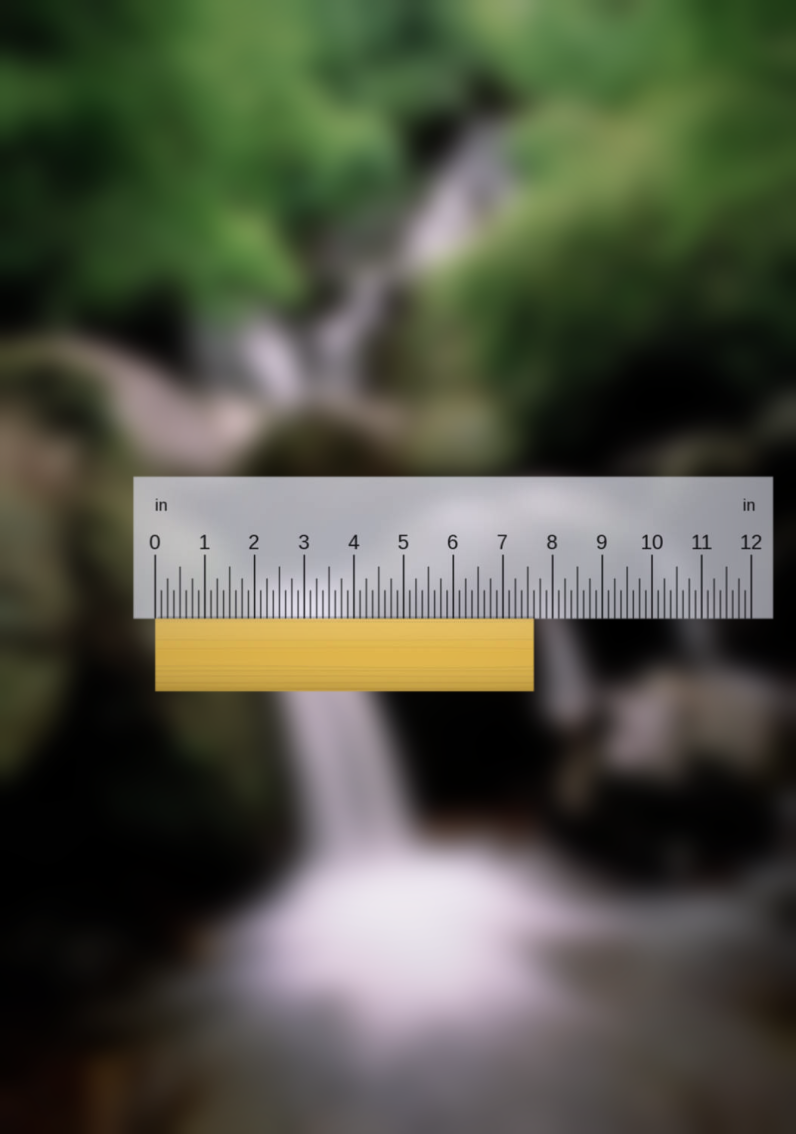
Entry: 7.625 in
